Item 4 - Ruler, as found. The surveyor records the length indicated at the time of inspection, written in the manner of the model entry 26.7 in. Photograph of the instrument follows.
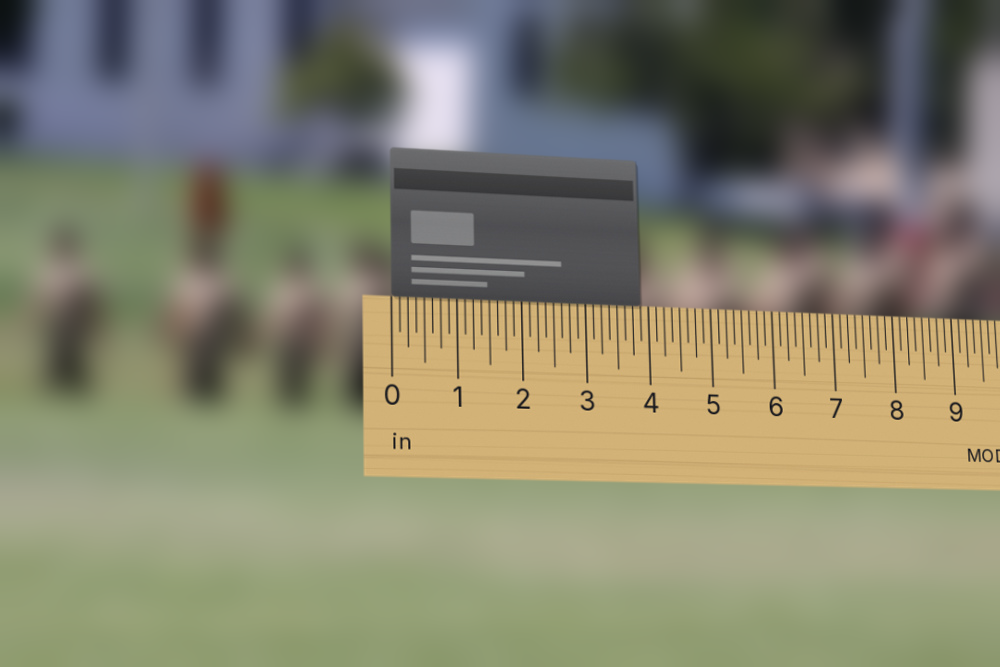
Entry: 3.875 in
